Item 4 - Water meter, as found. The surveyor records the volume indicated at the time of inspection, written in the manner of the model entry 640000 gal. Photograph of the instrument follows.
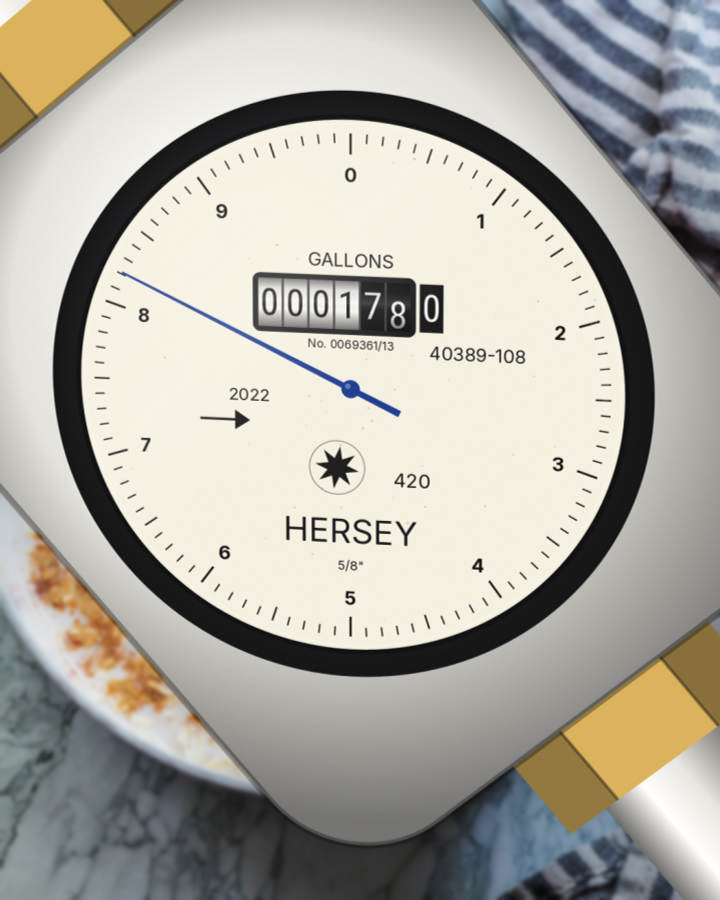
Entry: 1778.2 gal
